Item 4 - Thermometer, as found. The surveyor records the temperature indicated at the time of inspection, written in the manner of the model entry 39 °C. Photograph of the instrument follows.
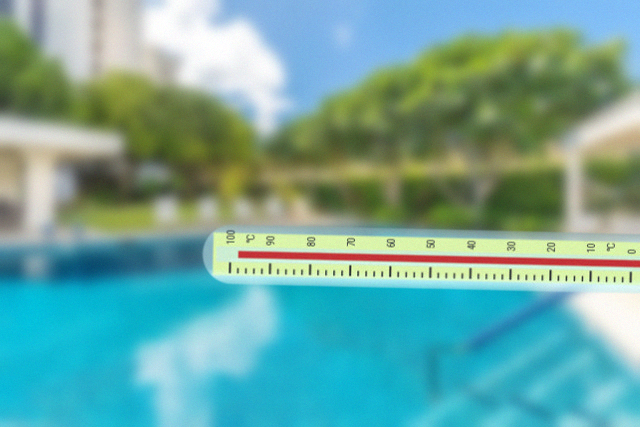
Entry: 98 °C
